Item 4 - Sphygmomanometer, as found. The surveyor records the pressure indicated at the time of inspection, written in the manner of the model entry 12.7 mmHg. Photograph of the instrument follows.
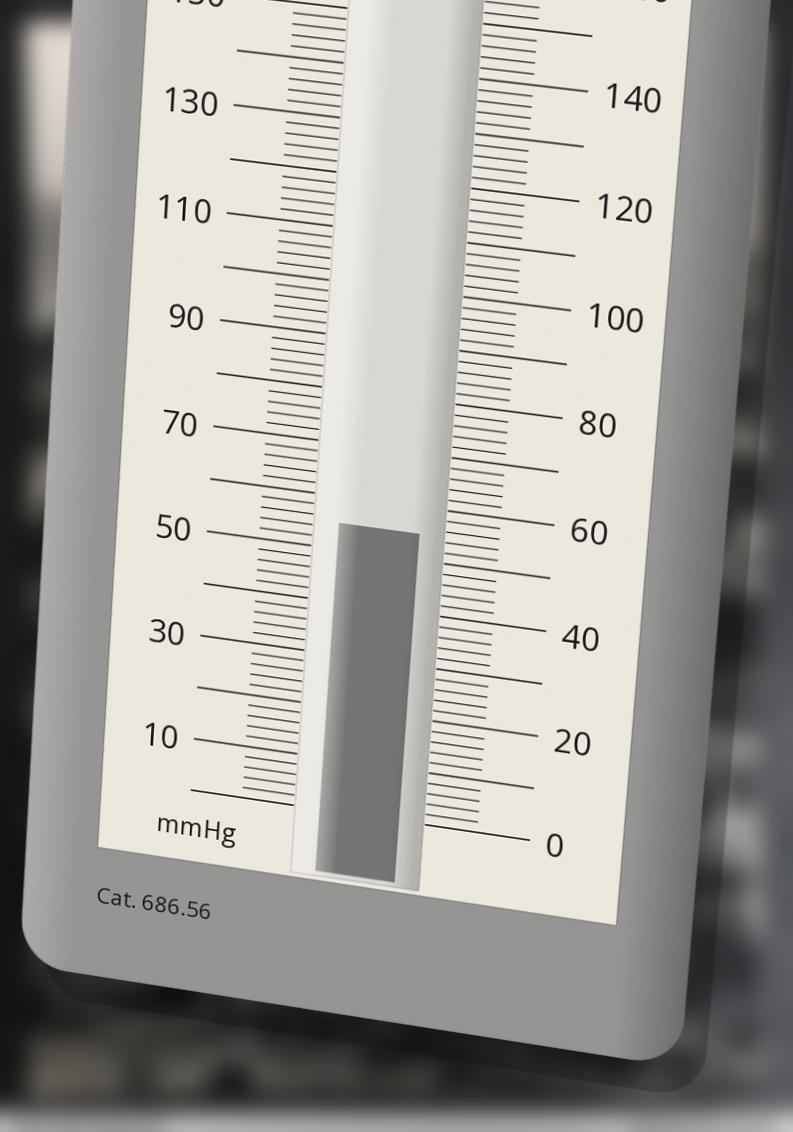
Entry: 55 mmHg
